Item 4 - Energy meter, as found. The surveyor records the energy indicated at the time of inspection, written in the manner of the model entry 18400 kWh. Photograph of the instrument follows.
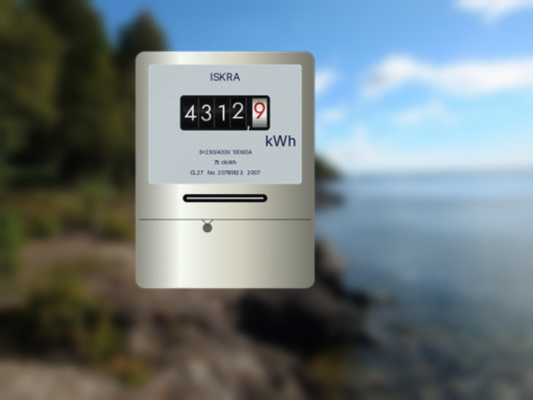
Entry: 4312.9 kWh
